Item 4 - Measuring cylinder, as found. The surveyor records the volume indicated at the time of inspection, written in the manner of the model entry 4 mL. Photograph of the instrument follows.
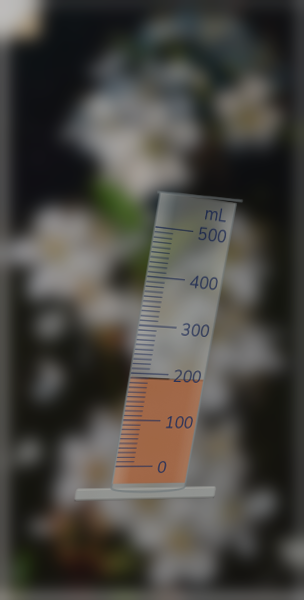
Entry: 190 mL
